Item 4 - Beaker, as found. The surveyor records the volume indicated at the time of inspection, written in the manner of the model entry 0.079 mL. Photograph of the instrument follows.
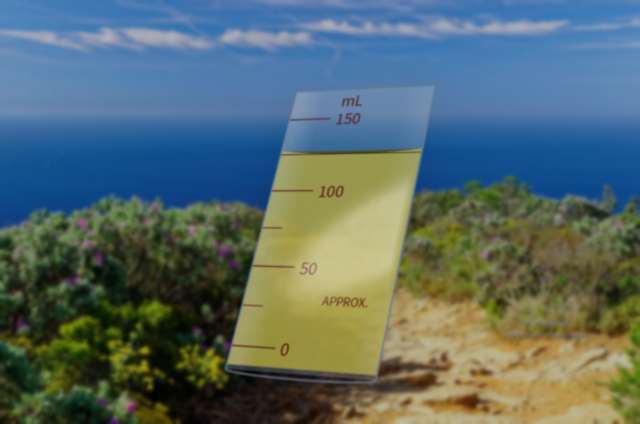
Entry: 125 mL
